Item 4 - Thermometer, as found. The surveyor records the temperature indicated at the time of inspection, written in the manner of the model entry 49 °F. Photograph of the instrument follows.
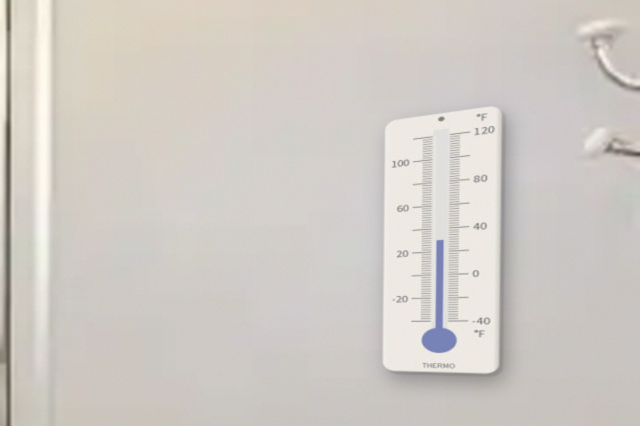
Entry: 30 °F
